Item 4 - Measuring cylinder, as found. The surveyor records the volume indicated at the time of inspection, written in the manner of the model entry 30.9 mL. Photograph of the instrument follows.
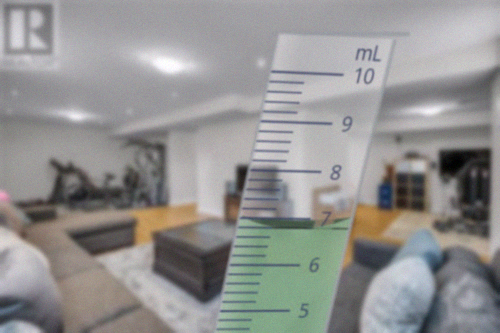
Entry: 6.8 mL
